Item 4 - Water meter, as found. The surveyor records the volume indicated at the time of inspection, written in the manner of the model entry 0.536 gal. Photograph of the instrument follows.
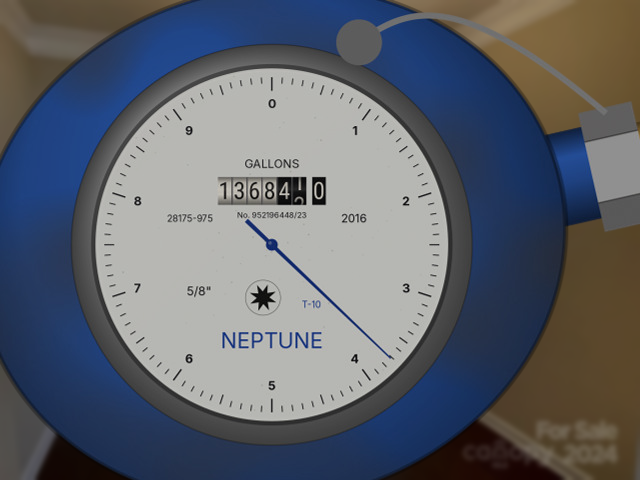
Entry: 1368413.7 gal
